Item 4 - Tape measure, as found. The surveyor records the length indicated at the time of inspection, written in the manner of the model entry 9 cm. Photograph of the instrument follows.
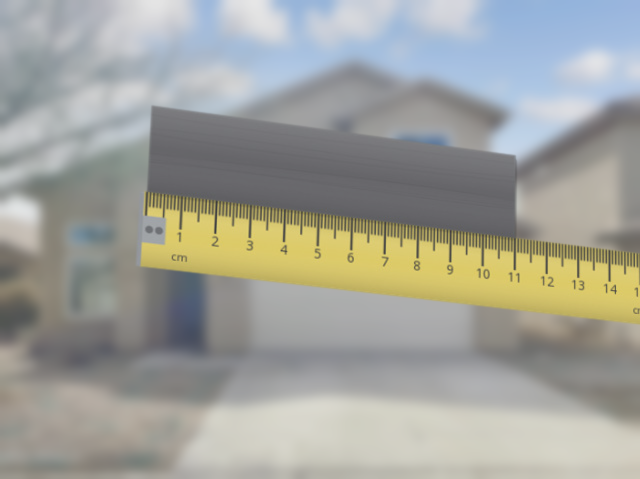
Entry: 11 cm
